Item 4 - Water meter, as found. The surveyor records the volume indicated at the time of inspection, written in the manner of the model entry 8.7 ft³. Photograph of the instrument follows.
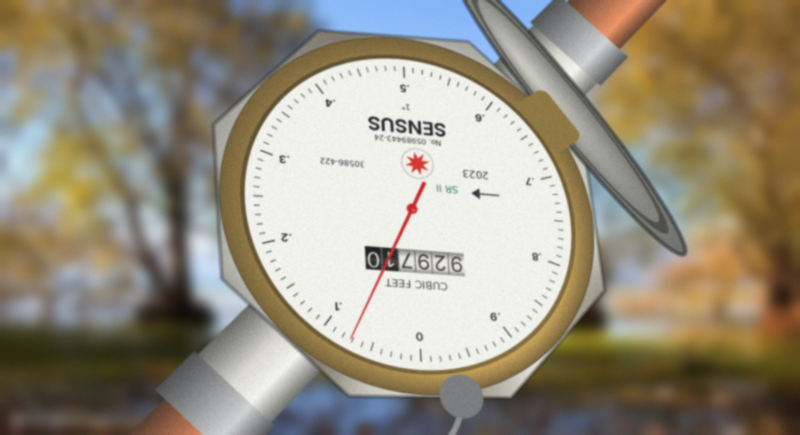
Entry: 929710.07 ft³
